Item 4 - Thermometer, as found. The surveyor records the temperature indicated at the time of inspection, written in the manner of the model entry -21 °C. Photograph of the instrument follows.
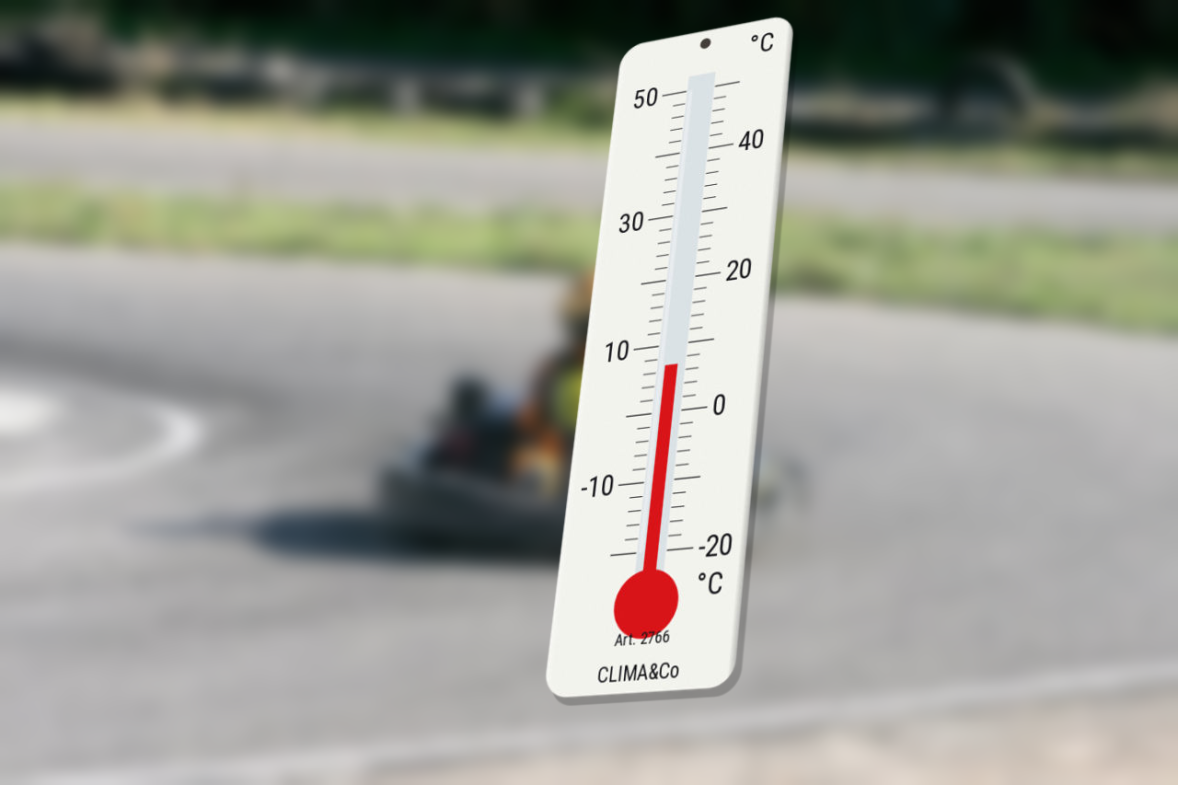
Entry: 7 °C
